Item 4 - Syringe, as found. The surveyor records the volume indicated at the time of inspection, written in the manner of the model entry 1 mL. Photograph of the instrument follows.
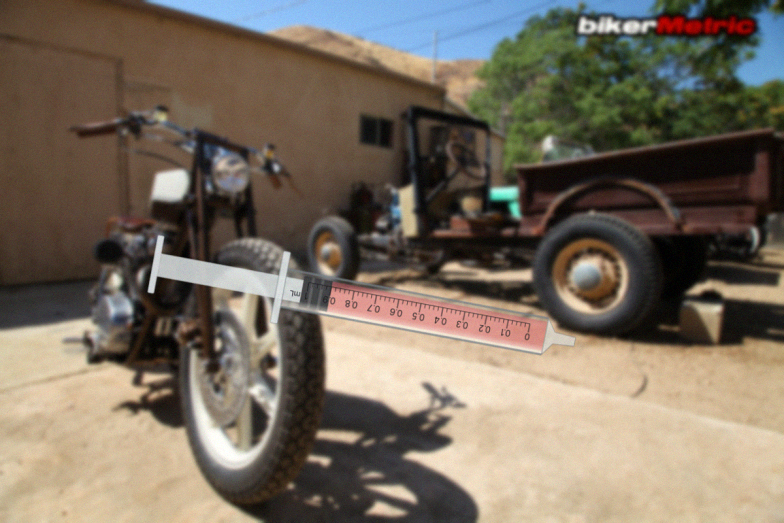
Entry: 0.9 mL
